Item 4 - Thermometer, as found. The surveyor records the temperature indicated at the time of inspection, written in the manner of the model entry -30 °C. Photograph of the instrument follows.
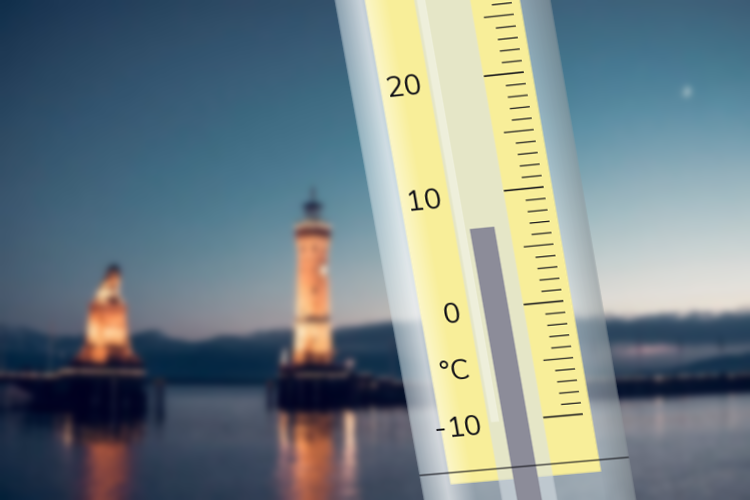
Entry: 7 °C
